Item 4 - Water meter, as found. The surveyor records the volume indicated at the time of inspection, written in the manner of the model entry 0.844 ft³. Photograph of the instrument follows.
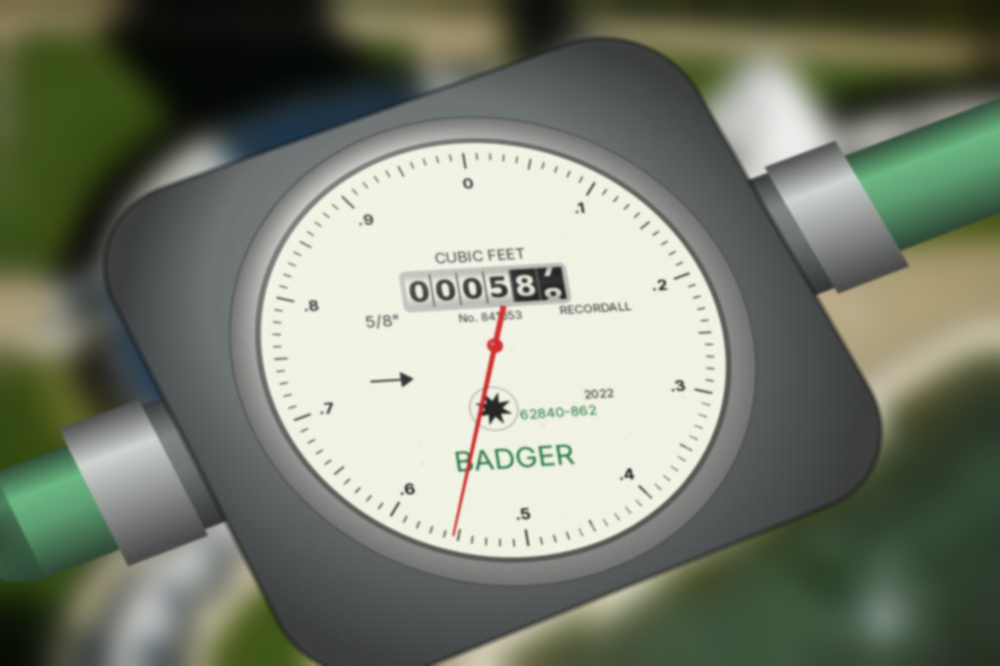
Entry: 587.55 ft³
